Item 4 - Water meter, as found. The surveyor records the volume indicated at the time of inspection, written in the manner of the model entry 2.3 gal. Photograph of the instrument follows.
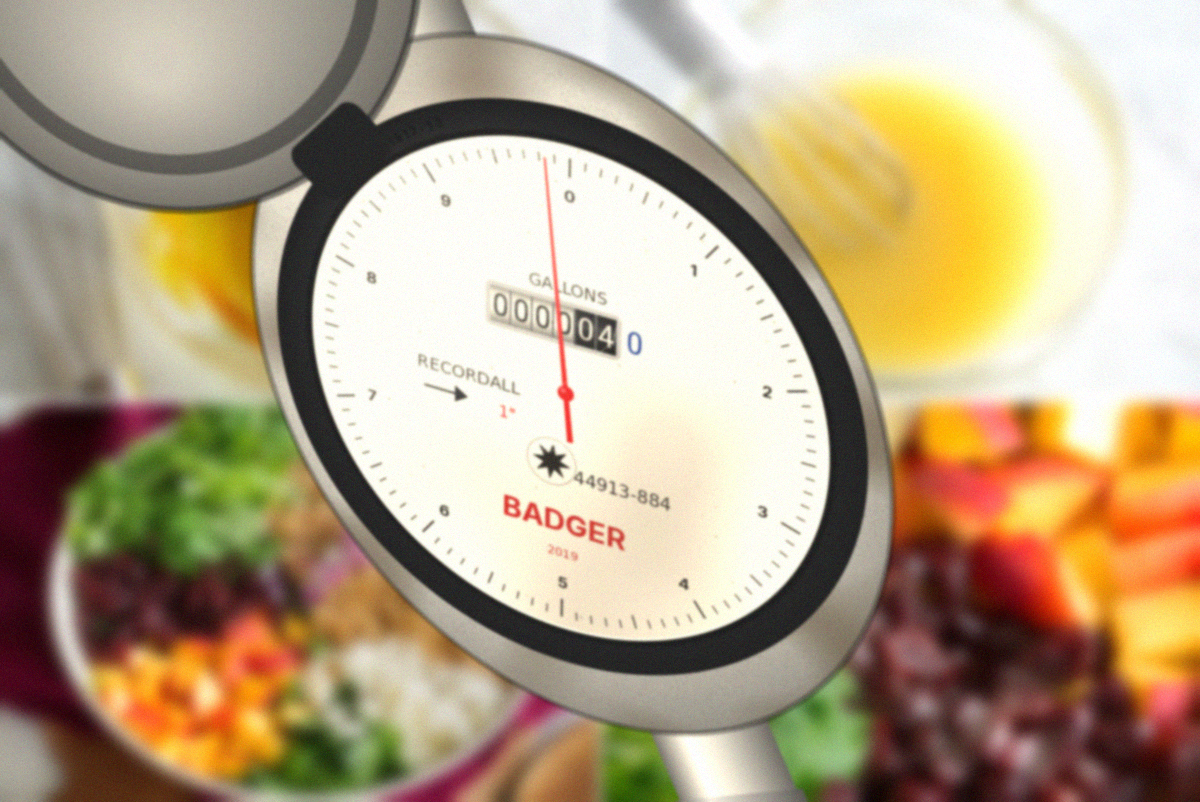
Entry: 39.8 gal
